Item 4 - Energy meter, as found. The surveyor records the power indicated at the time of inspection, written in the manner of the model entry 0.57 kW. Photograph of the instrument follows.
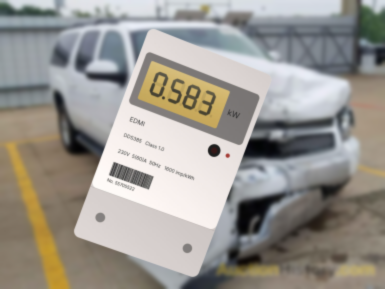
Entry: 0.583 kW
